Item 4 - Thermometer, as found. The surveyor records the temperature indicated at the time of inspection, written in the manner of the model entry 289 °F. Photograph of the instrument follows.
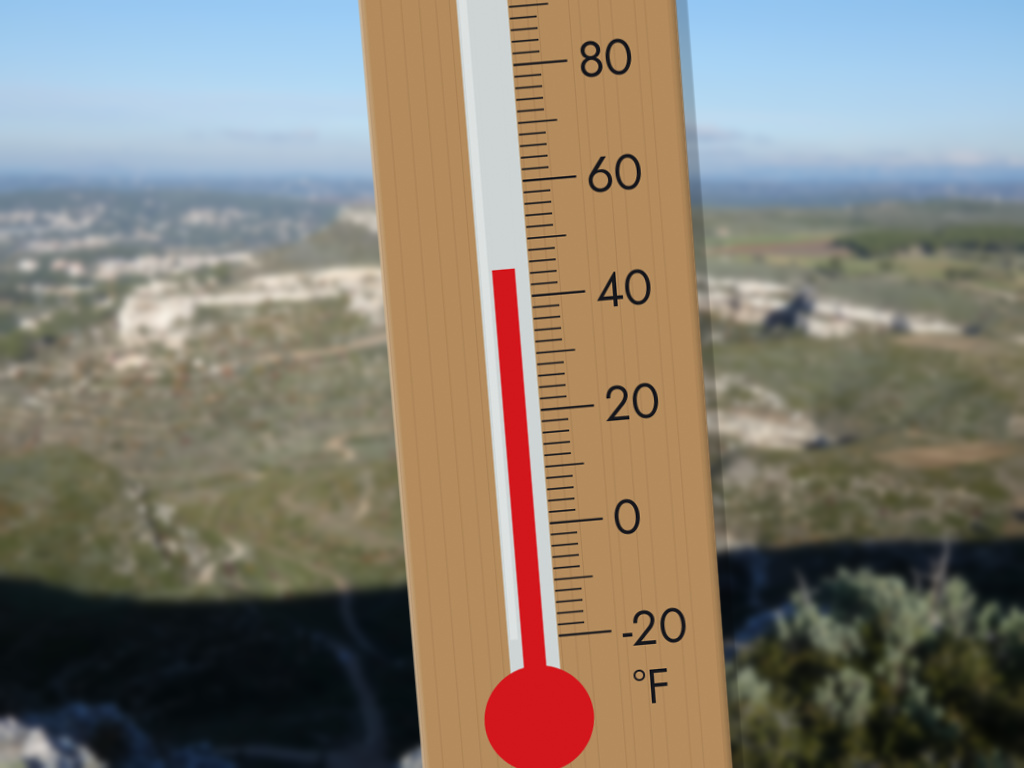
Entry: 45 °F
